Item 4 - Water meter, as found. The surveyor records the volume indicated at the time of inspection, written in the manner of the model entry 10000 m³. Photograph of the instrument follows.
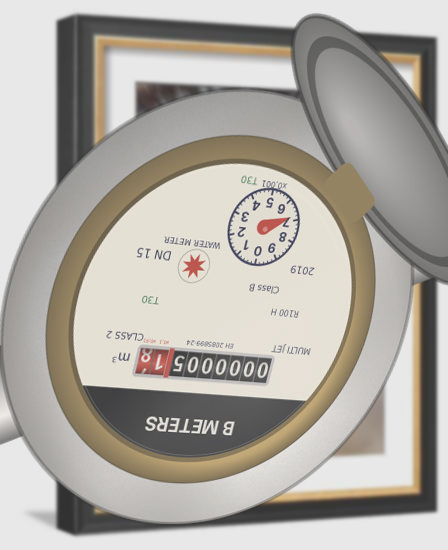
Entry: 5.176 m³
